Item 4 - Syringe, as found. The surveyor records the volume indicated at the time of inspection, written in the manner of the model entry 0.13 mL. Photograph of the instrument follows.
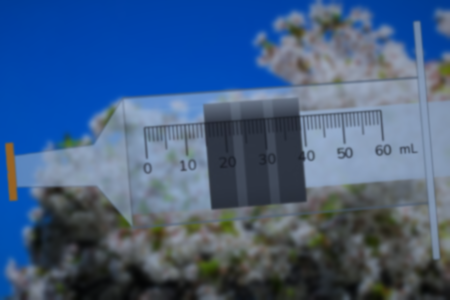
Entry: 15 mL
